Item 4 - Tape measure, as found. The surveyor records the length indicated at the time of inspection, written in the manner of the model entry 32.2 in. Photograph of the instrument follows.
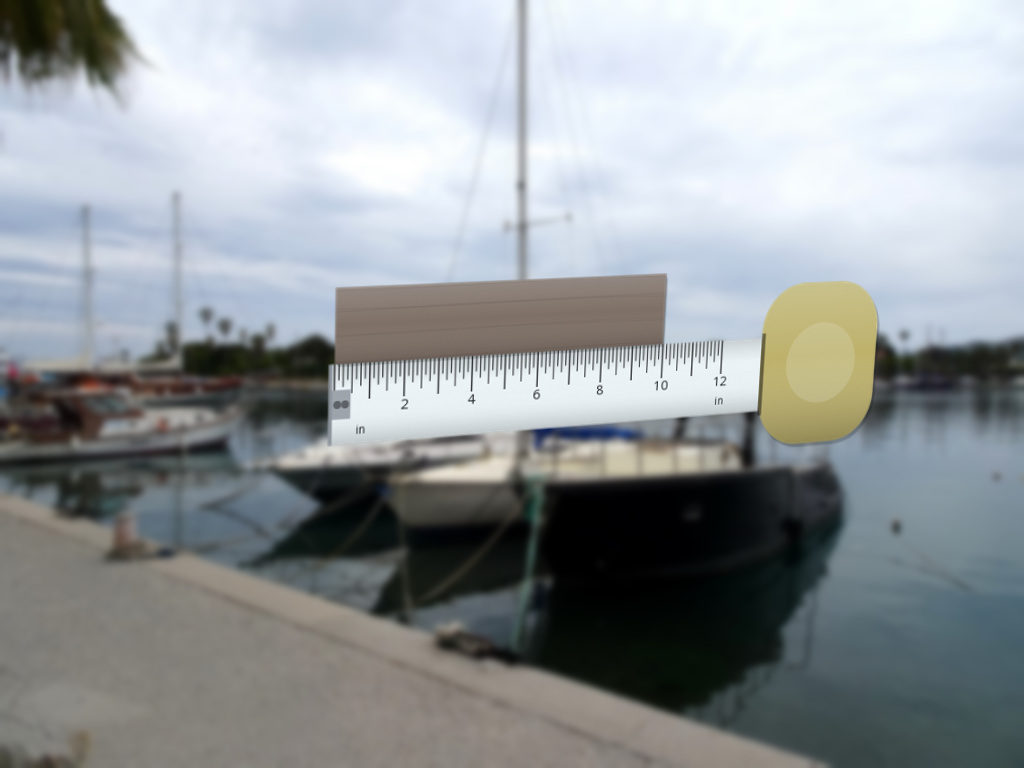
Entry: 10 in
